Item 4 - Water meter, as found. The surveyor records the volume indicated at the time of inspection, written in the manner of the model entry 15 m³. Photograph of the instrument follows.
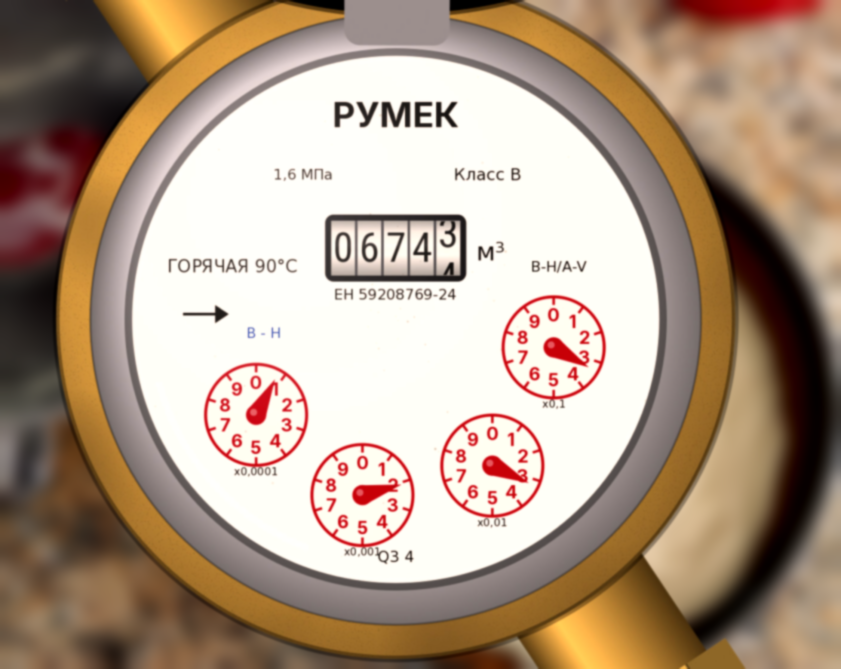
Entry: 6743.3320 m³
